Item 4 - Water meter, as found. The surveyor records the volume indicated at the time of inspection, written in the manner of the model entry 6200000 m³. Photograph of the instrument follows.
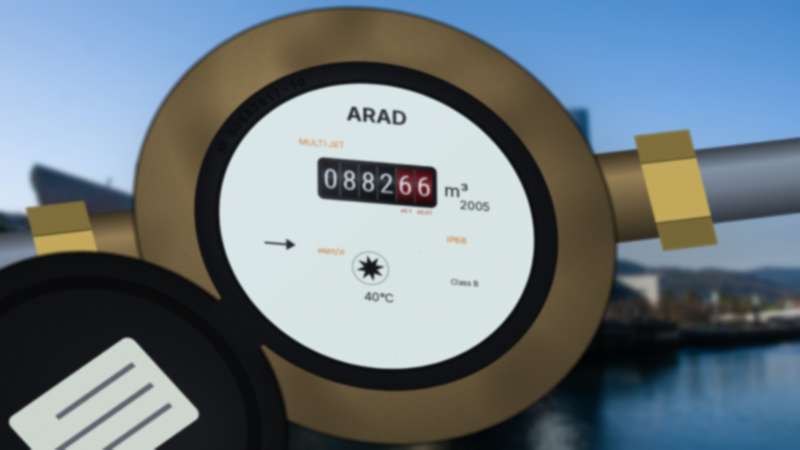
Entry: 882.66 m³
